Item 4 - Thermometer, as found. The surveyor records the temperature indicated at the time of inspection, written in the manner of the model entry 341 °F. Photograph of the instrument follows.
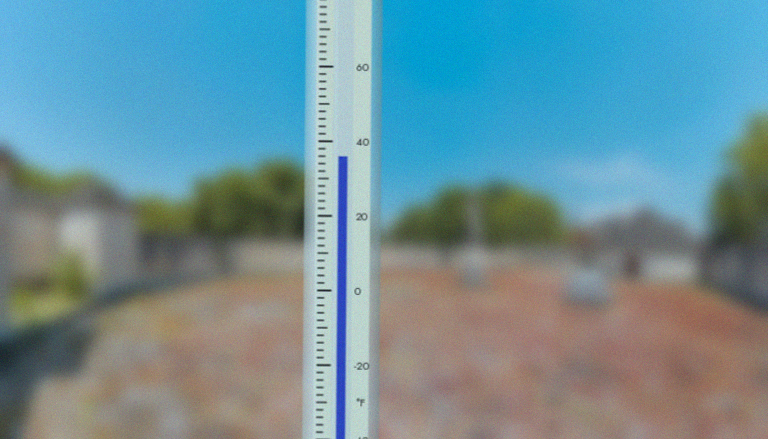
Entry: 36 °F
